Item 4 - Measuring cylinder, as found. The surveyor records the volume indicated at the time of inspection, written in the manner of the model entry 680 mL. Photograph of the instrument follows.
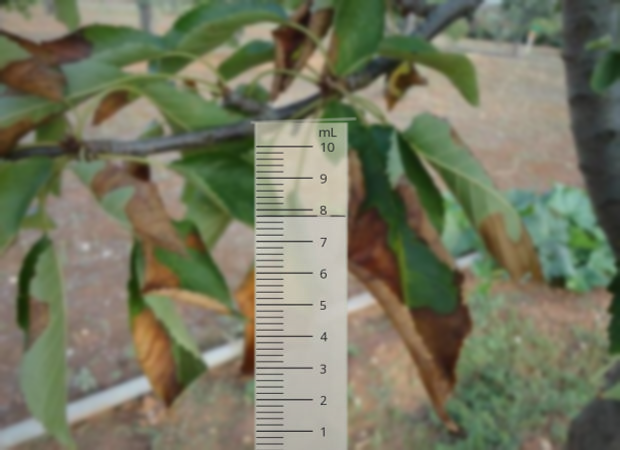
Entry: 7.8 mL
